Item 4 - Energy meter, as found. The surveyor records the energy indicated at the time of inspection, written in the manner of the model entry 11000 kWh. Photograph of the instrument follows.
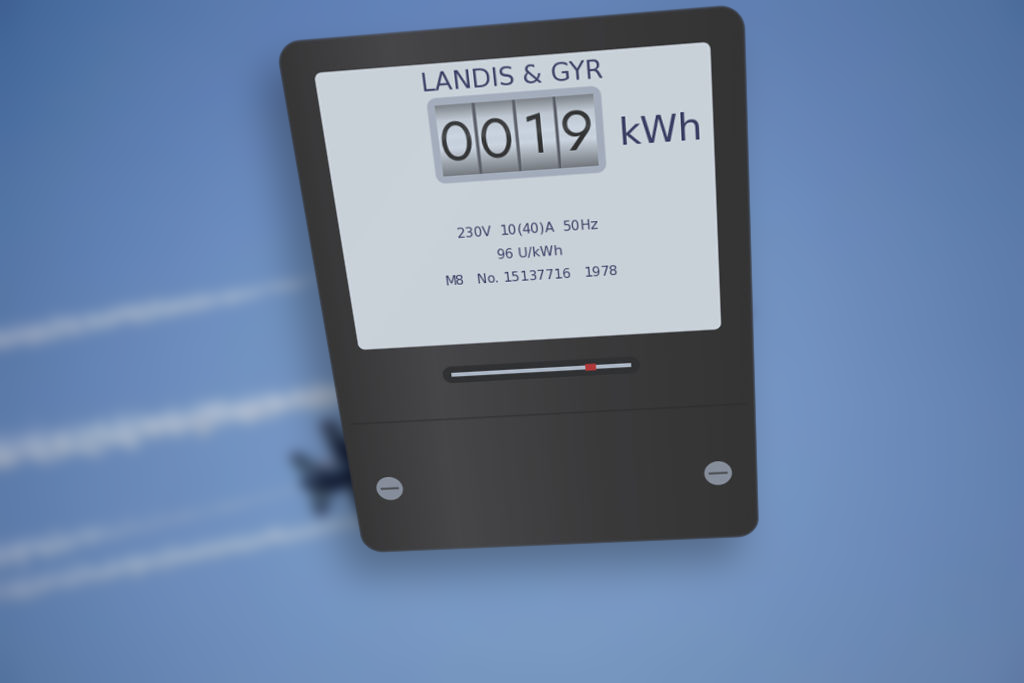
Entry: 19 kWh
